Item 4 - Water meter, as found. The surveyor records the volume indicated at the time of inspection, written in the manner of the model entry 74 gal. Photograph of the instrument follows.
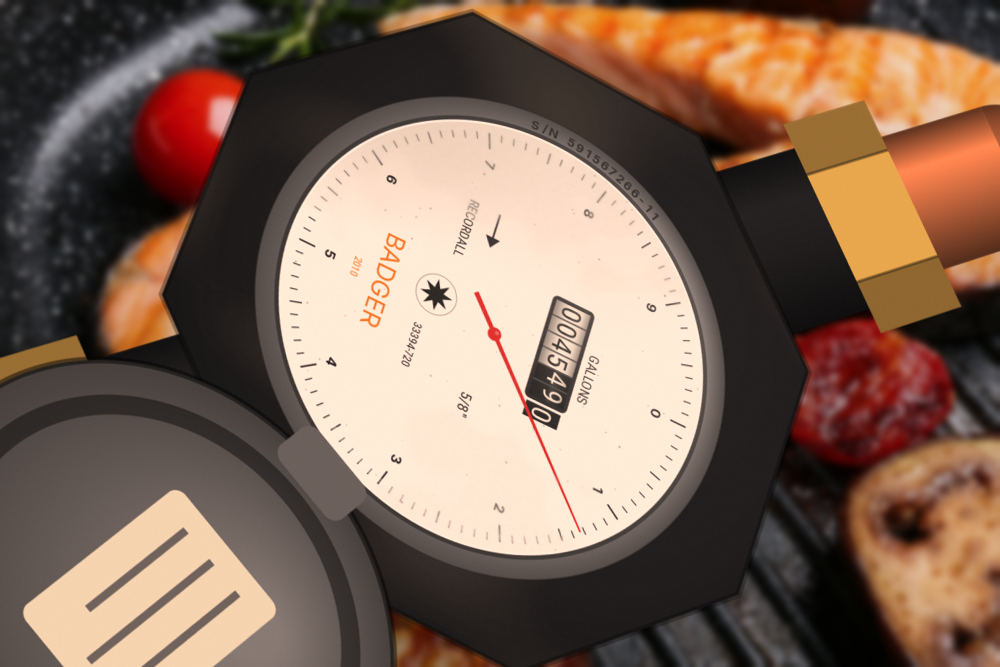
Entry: 45491.3 gal
